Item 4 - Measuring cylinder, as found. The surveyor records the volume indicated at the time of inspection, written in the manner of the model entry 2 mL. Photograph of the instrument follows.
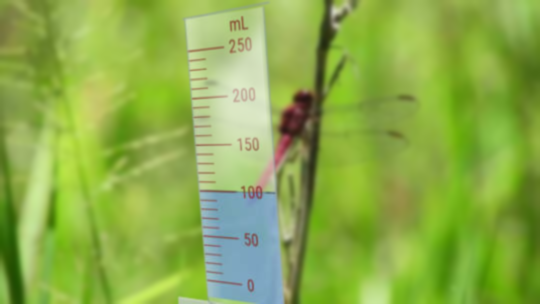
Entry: 100 mL
